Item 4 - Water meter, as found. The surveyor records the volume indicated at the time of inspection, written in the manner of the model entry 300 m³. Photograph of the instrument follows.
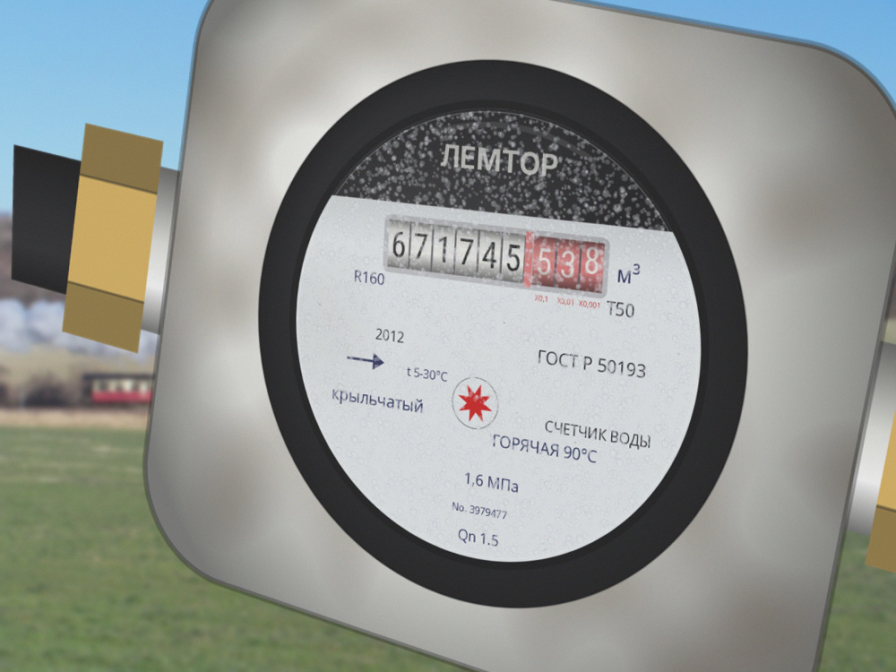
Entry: 671745.538 m³
